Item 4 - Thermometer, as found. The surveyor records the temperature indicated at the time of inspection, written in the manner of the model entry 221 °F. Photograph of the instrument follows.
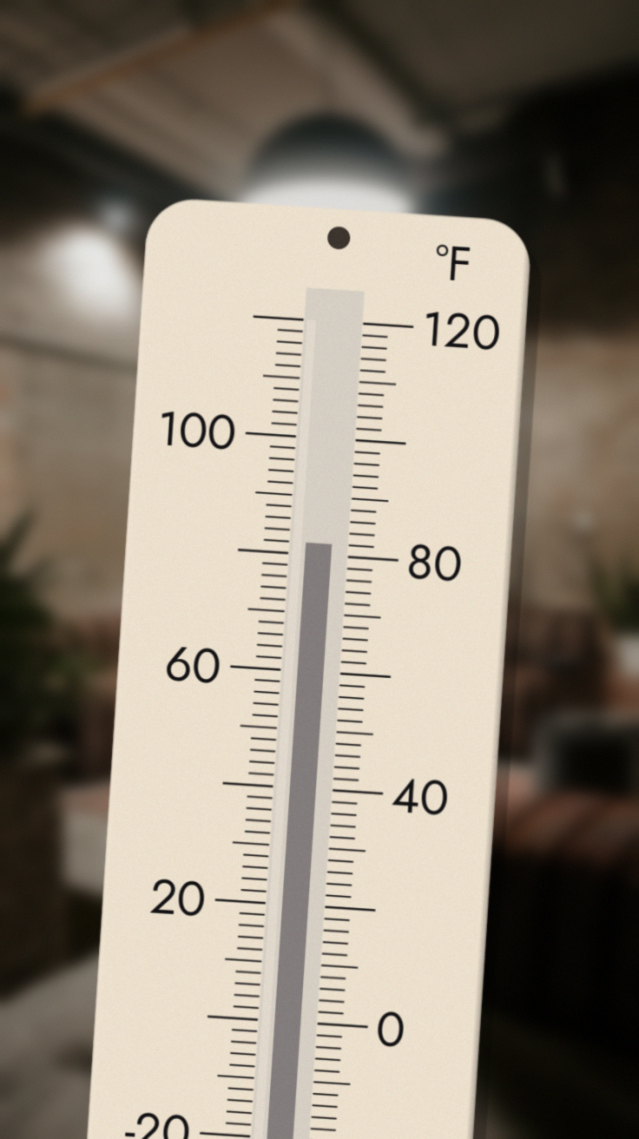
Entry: 82 °F
